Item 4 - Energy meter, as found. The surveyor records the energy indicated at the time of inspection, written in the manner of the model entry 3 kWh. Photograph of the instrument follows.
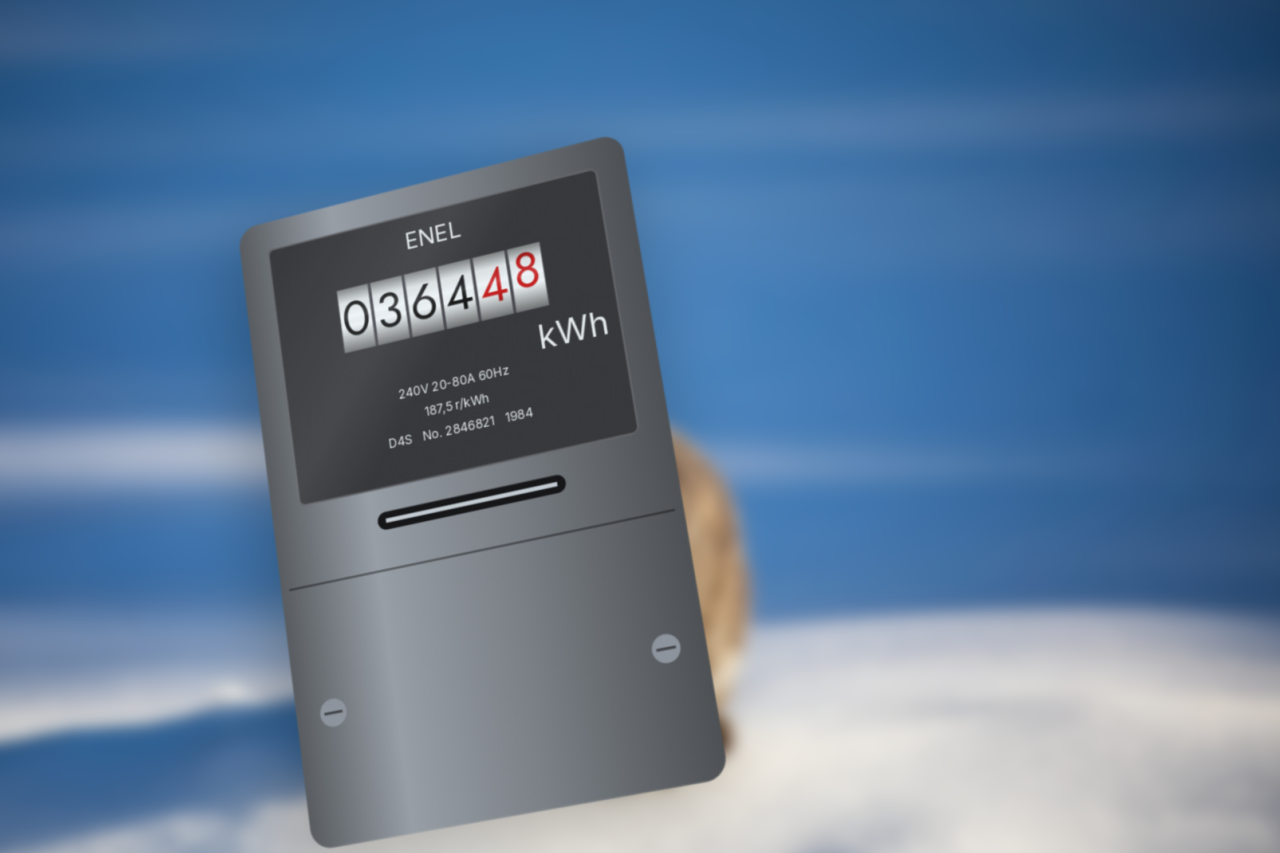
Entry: 364.48 kWh
